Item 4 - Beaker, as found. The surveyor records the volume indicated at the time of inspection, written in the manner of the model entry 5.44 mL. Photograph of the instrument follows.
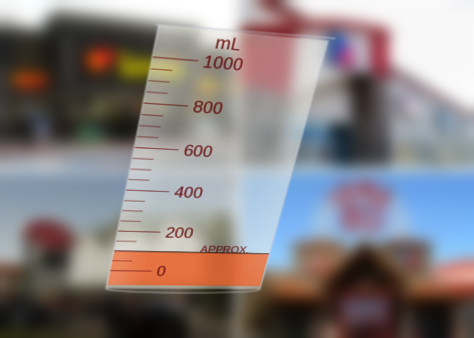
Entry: 100 mL
